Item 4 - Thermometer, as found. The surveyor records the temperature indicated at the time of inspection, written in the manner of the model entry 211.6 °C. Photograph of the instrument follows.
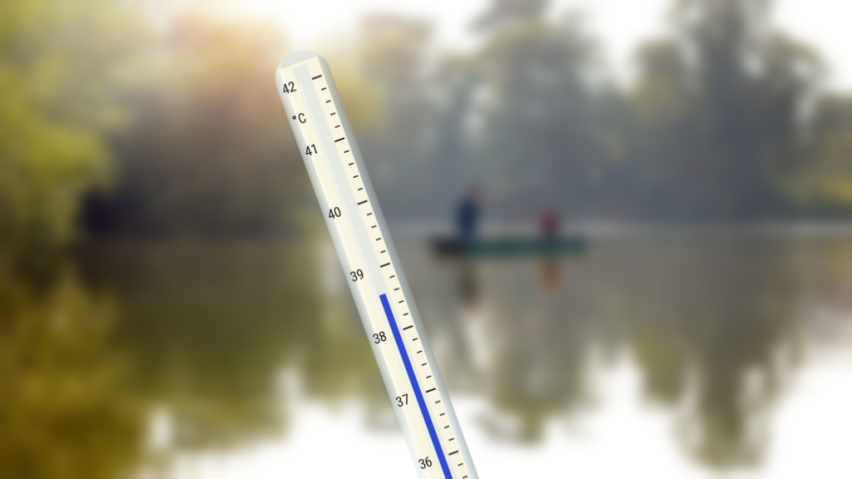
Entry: 38.6 °C
